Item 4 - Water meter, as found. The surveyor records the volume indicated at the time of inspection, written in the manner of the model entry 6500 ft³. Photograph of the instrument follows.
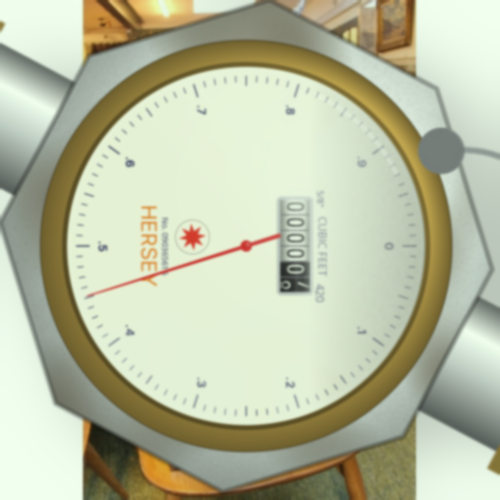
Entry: 7.45 ft³
